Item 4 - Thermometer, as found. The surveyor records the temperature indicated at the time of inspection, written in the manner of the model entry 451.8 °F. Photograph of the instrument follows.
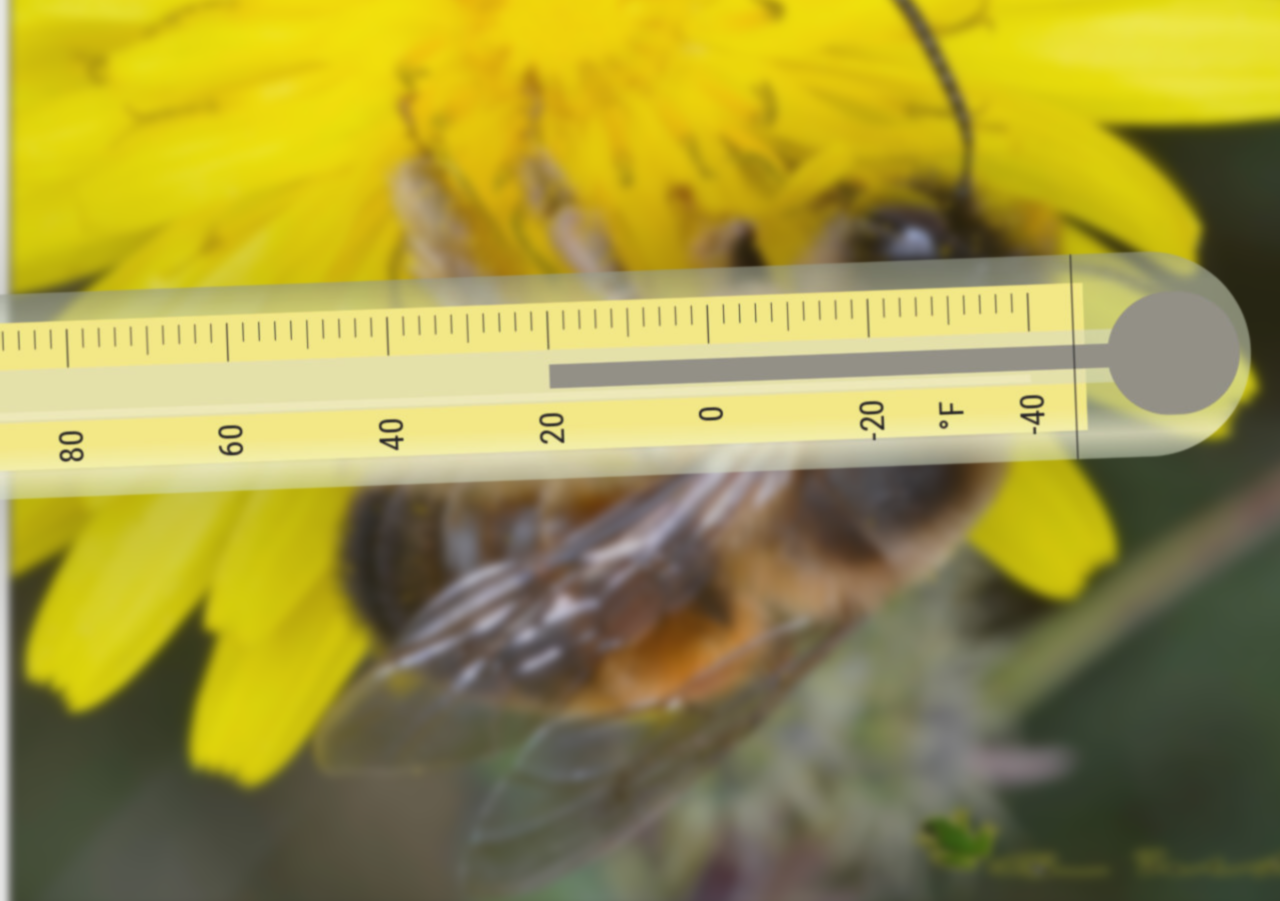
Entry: 20 °F
